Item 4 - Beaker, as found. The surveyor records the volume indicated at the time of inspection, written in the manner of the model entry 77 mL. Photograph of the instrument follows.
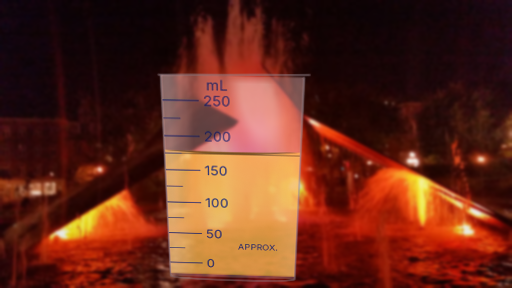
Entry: 175 mL
